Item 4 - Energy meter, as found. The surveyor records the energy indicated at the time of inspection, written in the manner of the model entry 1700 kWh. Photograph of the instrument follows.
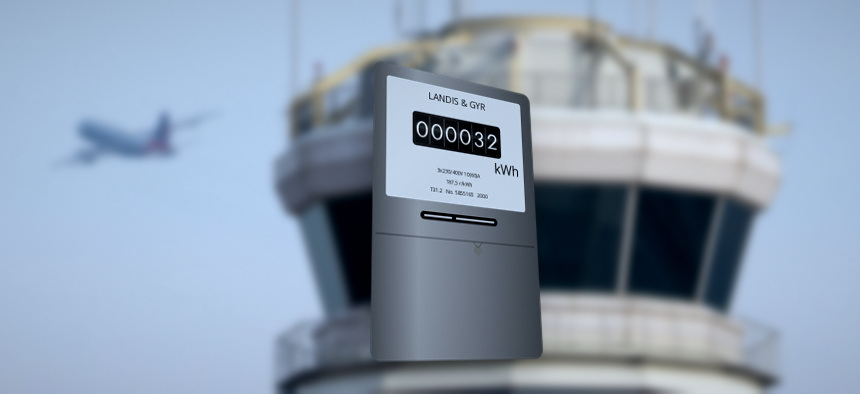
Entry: 32 kWh
